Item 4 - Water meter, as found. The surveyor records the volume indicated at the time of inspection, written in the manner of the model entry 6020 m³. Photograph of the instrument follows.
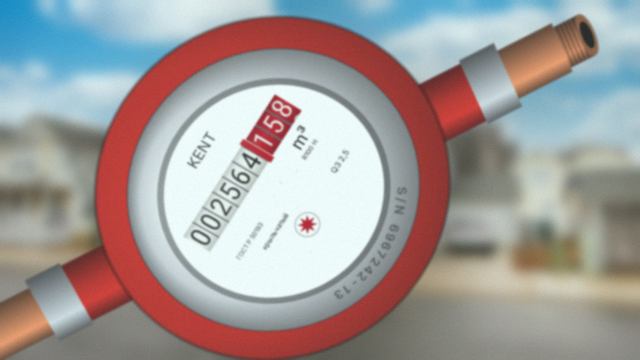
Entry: 2564.158 m³
